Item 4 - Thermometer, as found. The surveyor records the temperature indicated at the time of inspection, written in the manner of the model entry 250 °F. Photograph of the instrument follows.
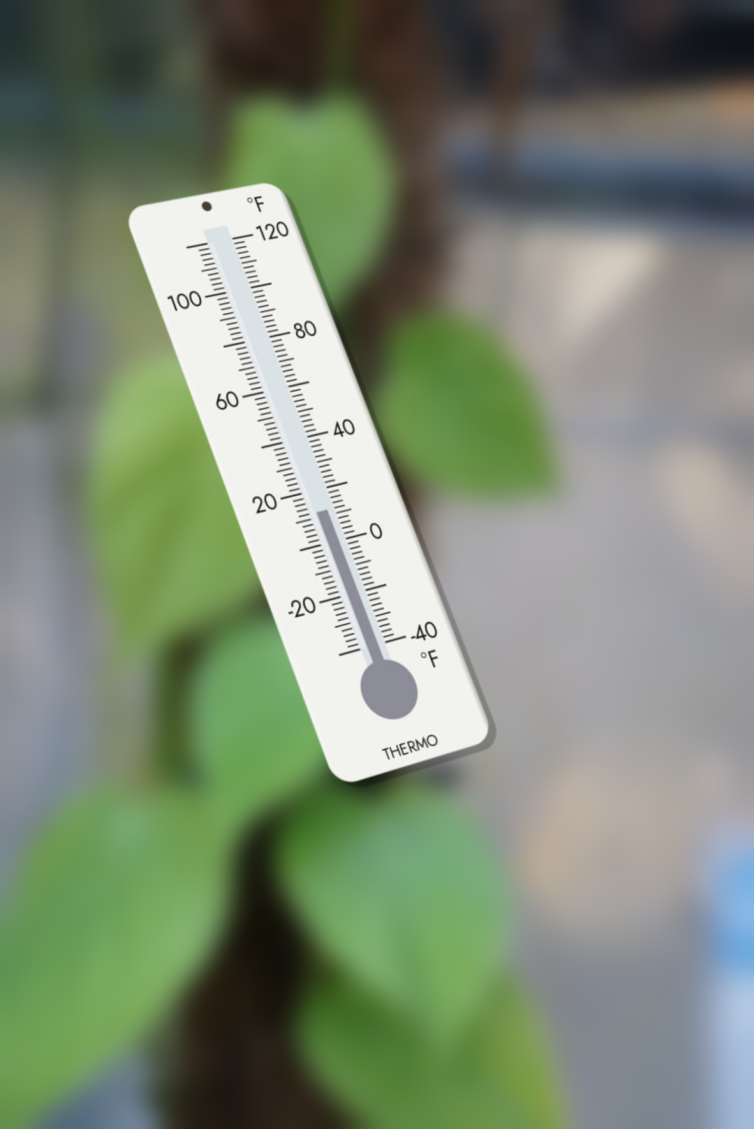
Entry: 12 °F
